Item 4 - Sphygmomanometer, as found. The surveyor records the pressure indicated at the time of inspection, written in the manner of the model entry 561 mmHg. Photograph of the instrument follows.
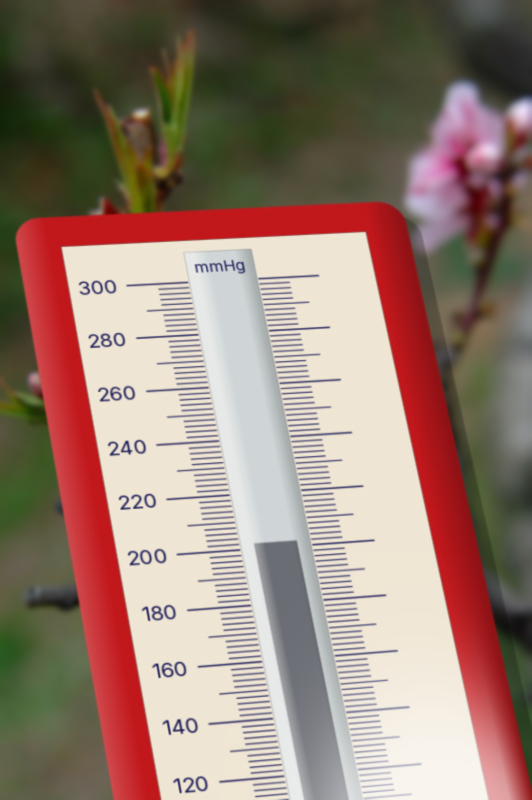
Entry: 202 mmHg
